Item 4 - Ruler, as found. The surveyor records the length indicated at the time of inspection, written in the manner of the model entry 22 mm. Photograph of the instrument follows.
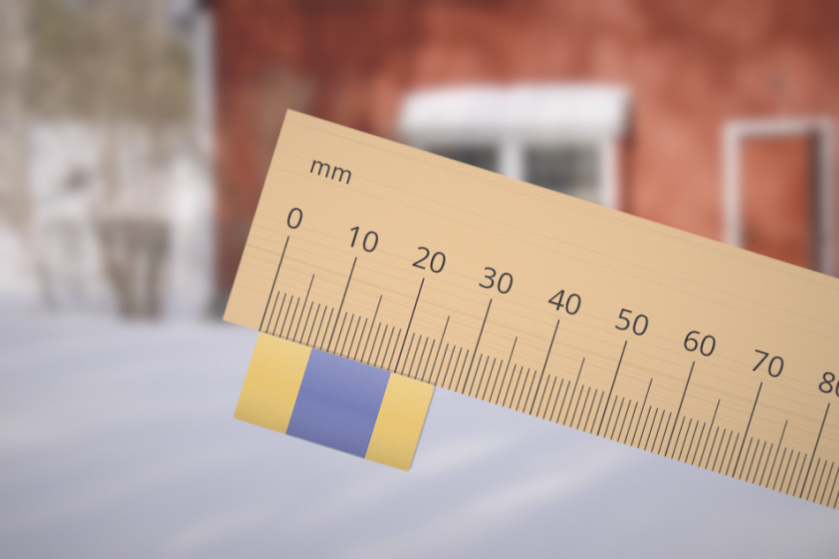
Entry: 26 mm
